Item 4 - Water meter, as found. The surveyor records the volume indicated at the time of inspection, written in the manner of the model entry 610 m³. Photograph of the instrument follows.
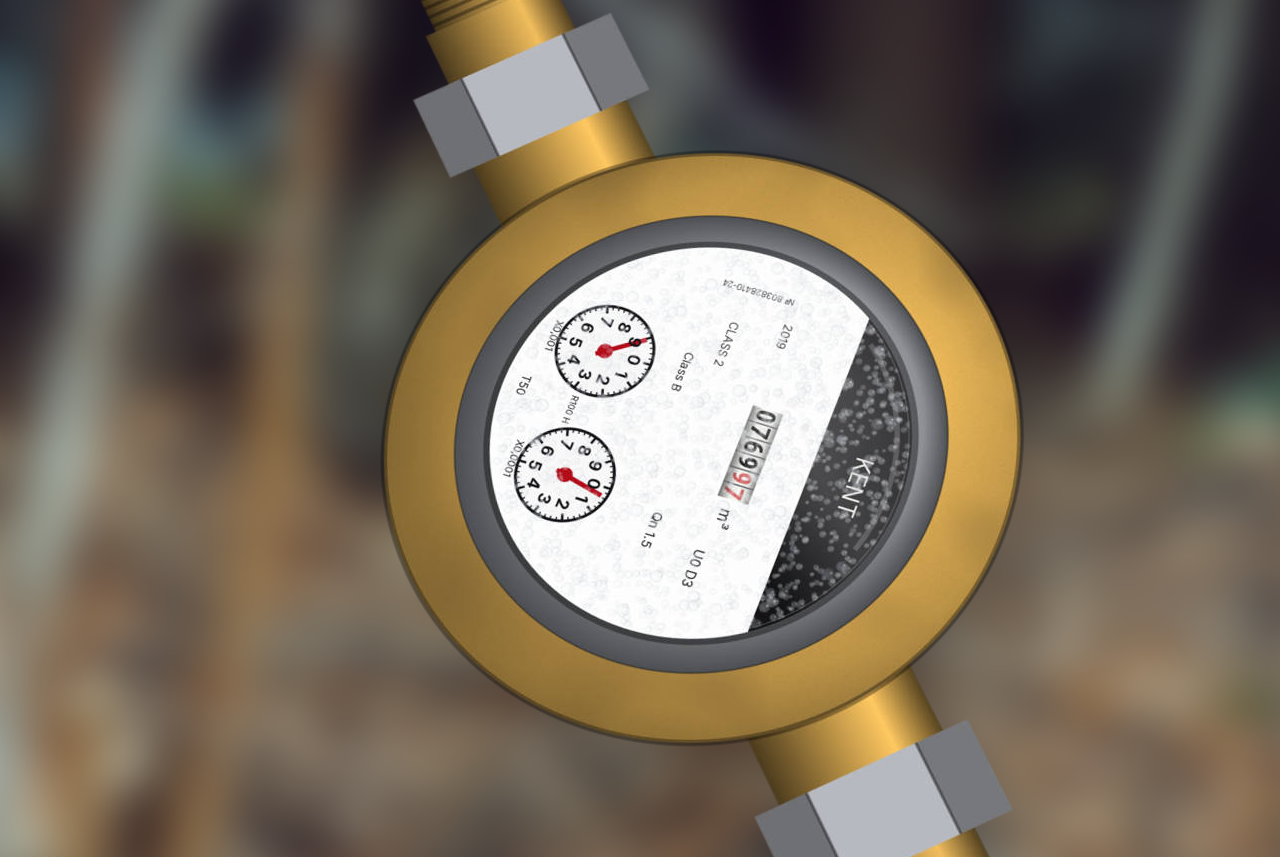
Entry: 769.9690 m³
